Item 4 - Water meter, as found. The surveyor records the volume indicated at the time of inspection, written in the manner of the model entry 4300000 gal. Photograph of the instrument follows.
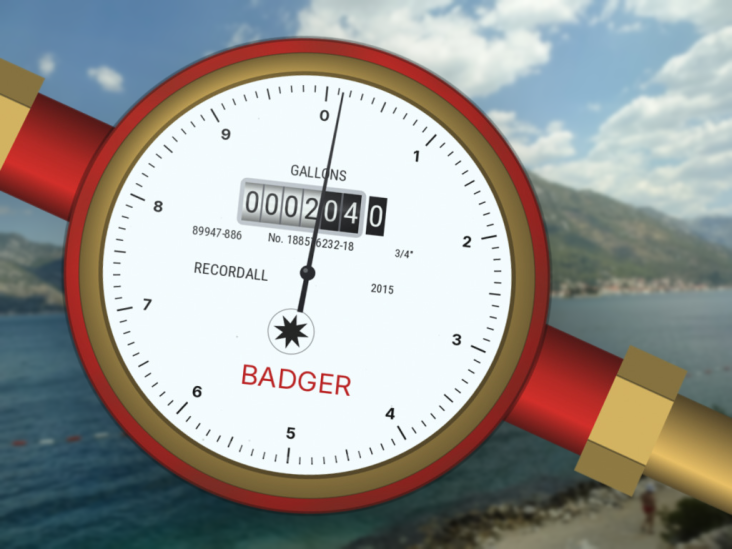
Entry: 2040.1 gal
